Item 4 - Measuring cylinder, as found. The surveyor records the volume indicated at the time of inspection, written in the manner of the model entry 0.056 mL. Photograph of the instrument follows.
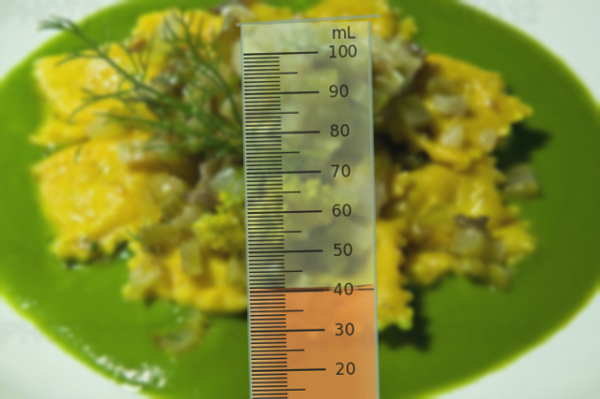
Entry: 40 mL
